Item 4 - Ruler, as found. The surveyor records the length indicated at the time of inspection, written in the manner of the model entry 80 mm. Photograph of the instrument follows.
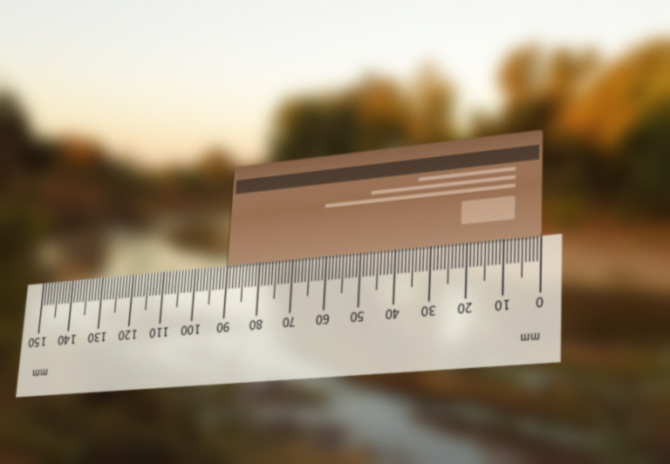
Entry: 90 mm
